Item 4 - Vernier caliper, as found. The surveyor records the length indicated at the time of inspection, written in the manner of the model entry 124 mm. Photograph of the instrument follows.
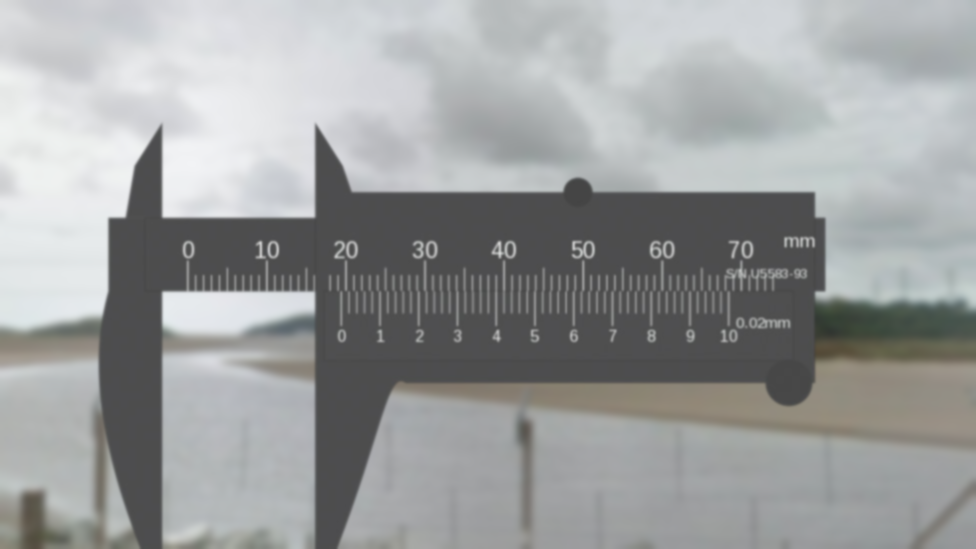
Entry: 19.4 mm
